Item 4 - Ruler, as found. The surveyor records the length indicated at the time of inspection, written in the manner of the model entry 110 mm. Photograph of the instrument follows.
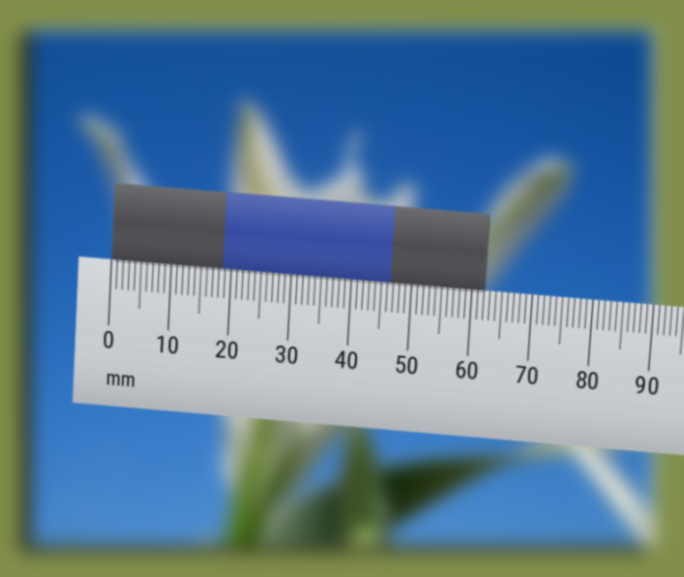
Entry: 62 mm
